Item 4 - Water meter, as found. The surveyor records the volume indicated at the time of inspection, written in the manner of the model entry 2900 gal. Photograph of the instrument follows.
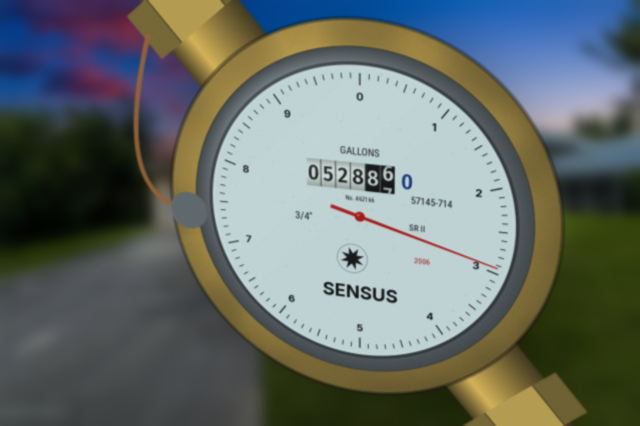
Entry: 528862.9 gal
